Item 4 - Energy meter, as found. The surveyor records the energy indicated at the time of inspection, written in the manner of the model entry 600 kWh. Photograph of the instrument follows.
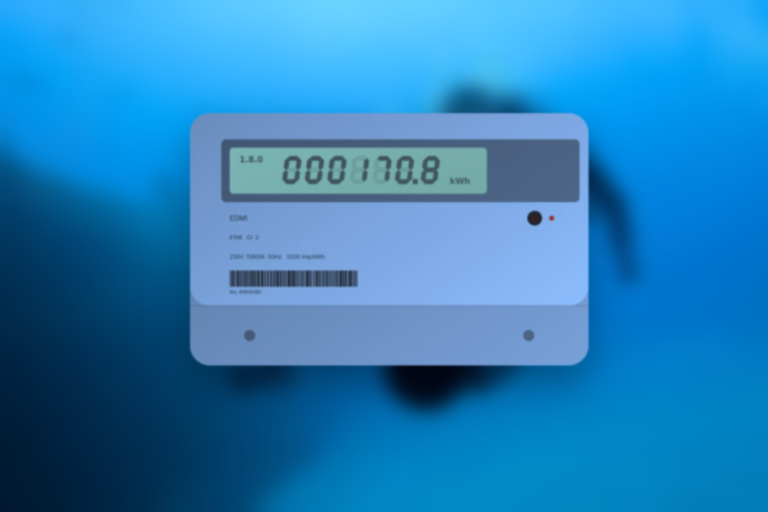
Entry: 170.8 kWh
